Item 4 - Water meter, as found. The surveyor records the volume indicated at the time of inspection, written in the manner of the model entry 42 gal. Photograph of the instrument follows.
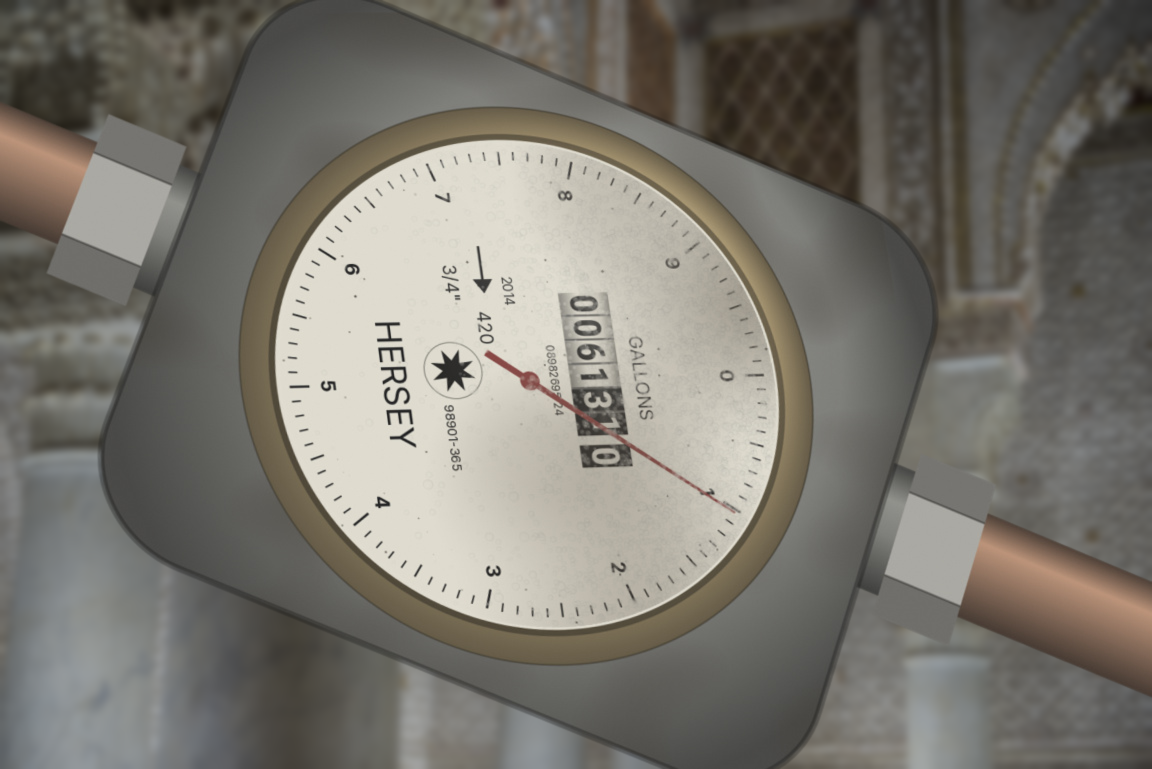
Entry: 61311.0 gal
